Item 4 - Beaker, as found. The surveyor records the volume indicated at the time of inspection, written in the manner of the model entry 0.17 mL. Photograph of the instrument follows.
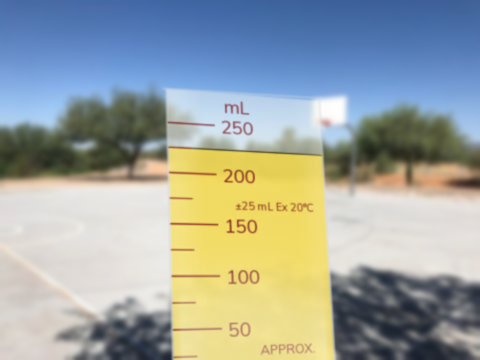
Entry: 225 mL
